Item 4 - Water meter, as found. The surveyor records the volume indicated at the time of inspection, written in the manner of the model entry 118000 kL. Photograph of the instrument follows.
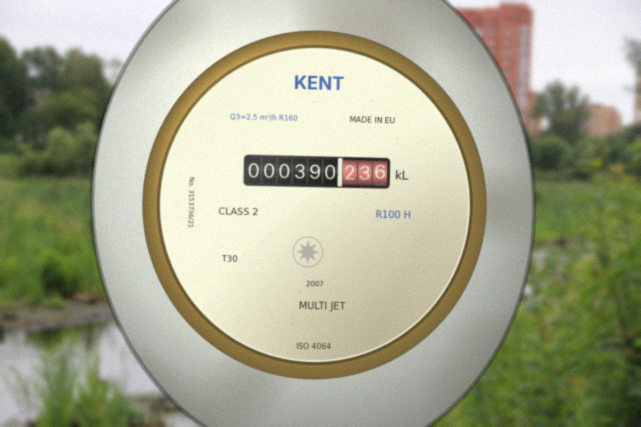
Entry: 390.236 kL
